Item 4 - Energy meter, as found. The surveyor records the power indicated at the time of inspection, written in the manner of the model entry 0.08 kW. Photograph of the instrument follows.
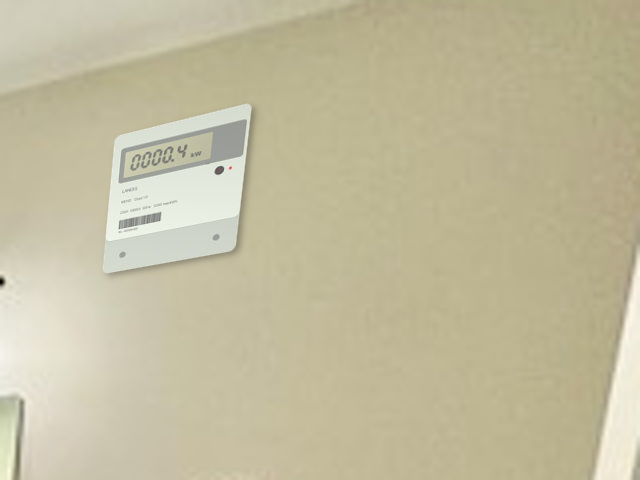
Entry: 0.4 kW
